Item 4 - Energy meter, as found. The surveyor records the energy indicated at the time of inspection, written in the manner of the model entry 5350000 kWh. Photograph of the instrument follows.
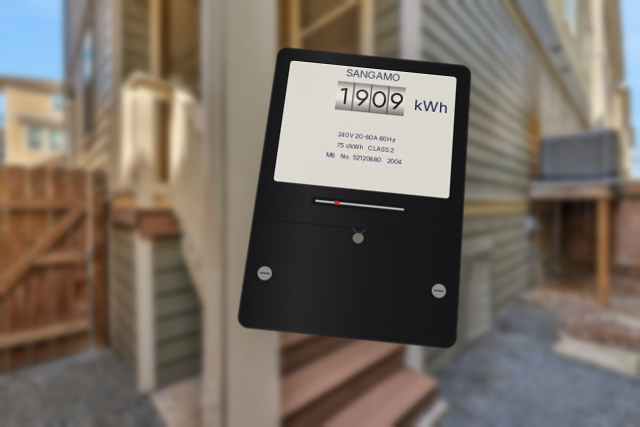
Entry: 1909 kWh
